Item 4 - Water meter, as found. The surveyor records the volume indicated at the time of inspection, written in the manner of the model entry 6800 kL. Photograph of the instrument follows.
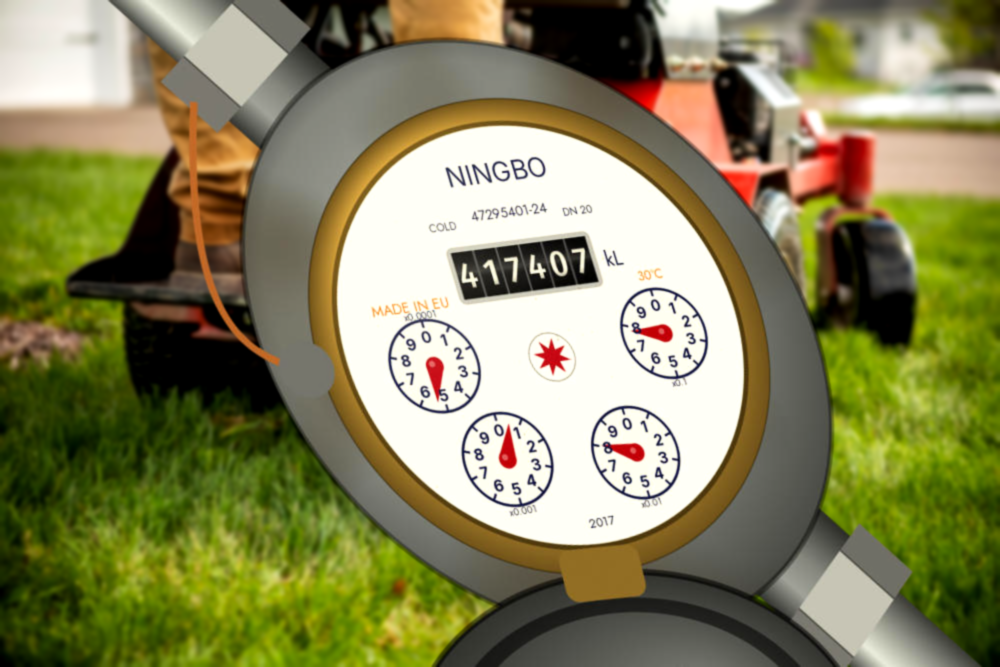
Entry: 417407.7805 kL
